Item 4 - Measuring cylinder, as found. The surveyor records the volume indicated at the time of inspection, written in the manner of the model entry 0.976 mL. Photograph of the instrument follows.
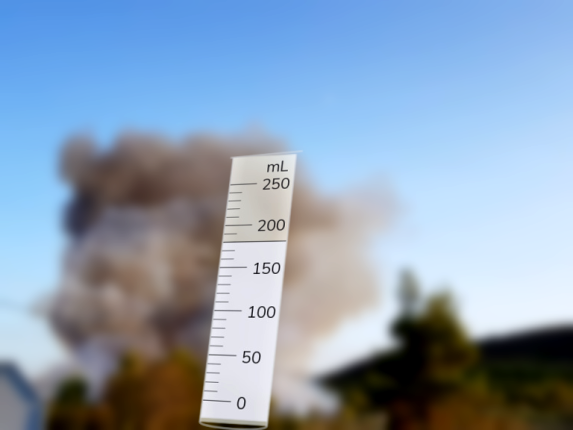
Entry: 180 mL
